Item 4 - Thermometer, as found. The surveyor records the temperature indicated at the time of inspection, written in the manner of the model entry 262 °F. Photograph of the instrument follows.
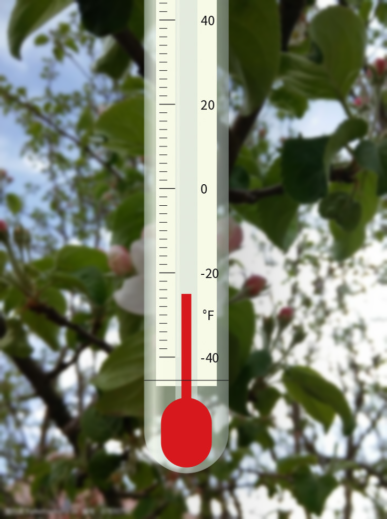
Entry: -25 °F
